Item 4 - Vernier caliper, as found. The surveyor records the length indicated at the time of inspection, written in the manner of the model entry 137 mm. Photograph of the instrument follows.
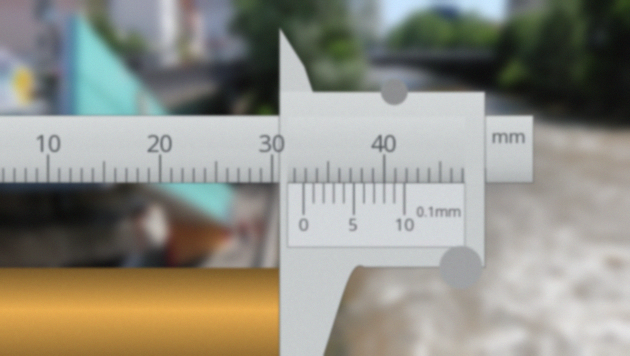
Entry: 32.8 mm
